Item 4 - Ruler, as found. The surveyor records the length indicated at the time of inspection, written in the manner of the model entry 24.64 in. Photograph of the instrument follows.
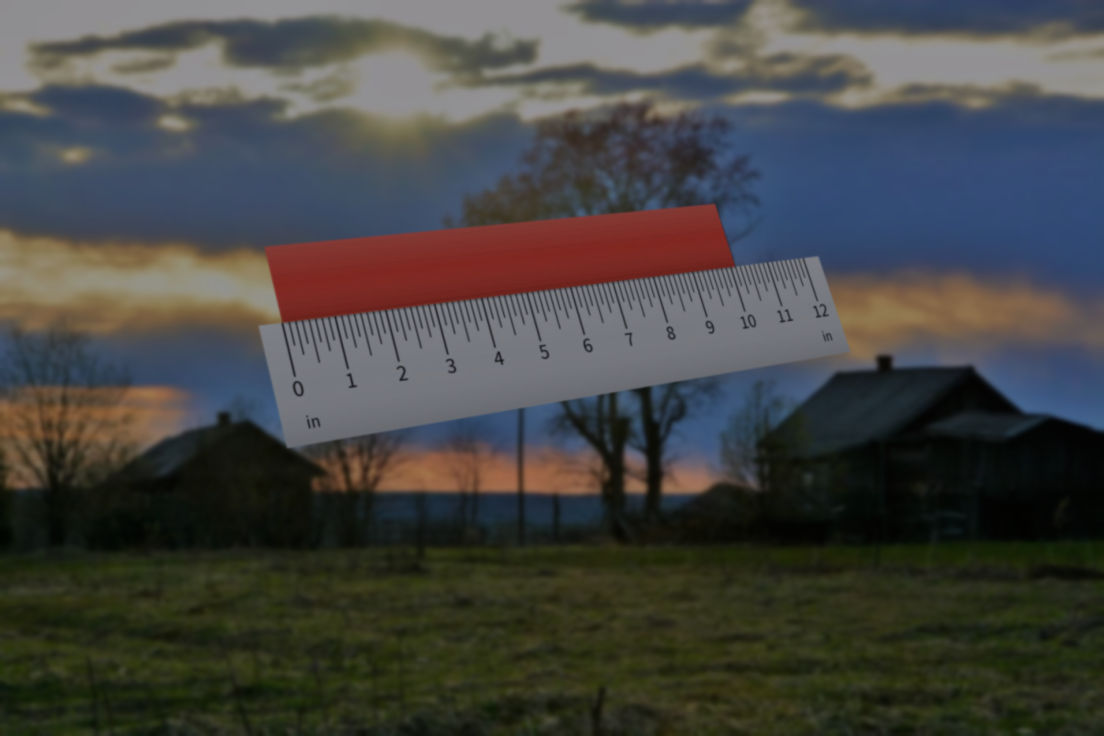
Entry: 10.125 in
